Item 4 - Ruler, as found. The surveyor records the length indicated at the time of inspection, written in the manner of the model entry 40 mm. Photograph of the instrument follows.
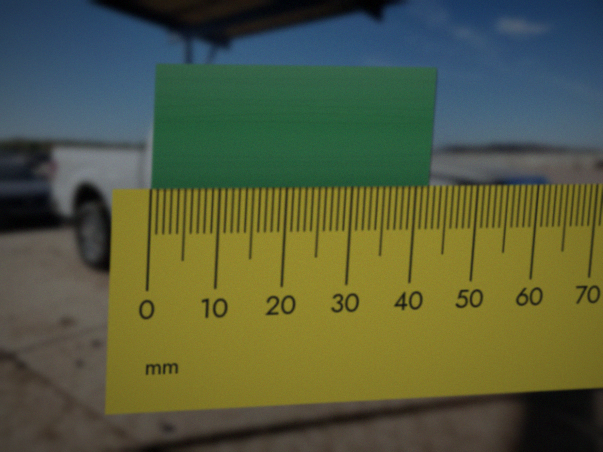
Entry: 42 mm
